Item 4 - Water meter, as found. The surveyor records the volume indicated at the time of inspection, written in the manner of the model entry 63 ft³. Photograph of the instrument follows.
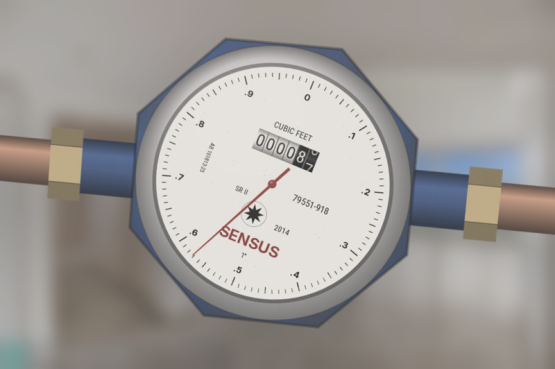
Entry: 86.57 ft³
